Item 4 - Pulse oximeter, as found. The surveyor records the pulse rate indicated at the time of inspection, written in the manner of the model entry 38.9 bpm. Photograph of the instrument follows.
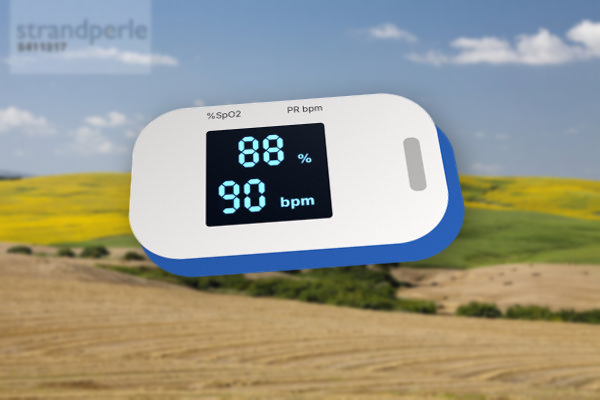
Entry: 90 bpm
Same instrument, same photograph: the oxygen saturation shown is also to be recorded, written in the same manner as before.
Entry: 88 %
